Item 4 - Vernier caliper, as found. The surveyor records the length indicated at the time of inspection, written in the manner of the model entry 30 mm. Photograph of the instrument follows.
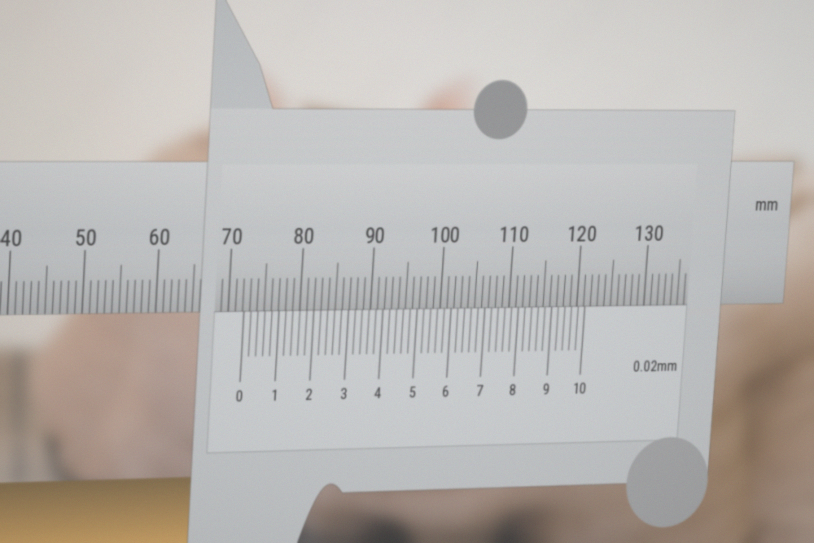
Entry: 72.2 mm
